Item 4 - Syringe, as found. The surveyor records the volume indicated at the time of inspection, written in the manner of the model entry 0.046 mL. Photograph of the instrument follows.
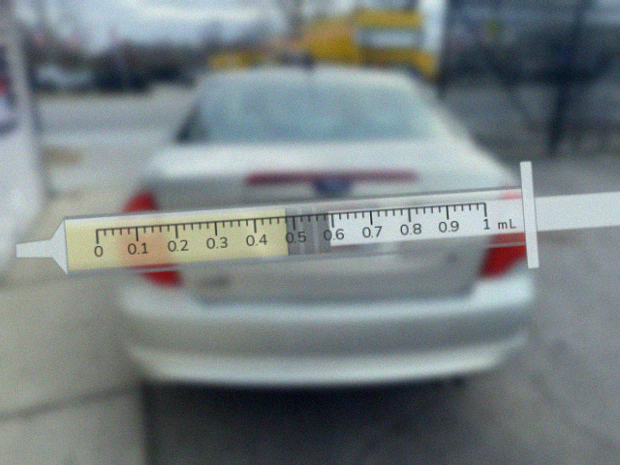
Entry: 0.48 mL
